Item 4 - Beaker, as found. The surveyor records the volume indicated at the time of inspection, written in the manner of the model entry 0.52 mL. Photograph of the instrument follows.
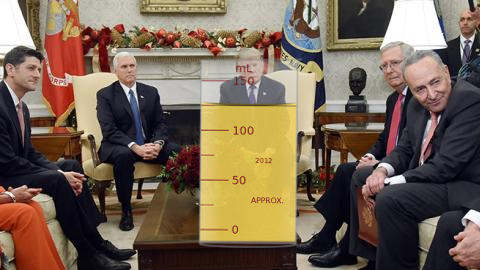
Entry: 125 mL
